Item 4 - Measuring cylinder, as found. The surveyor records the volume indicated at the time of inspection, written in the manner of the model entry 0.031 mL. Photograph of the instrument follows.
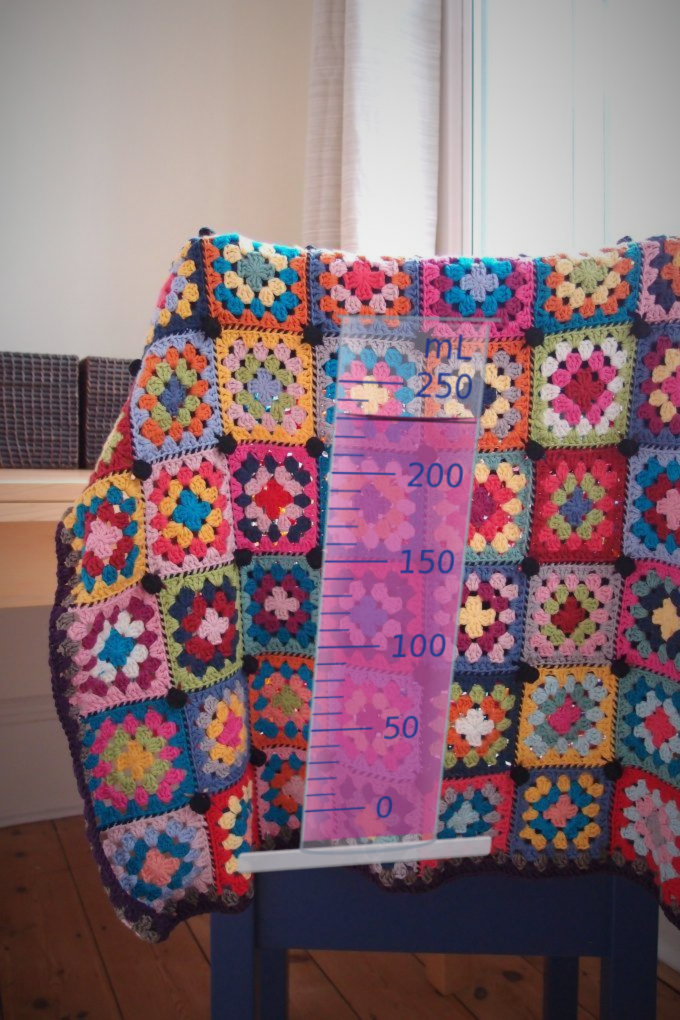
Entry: 230 mL
